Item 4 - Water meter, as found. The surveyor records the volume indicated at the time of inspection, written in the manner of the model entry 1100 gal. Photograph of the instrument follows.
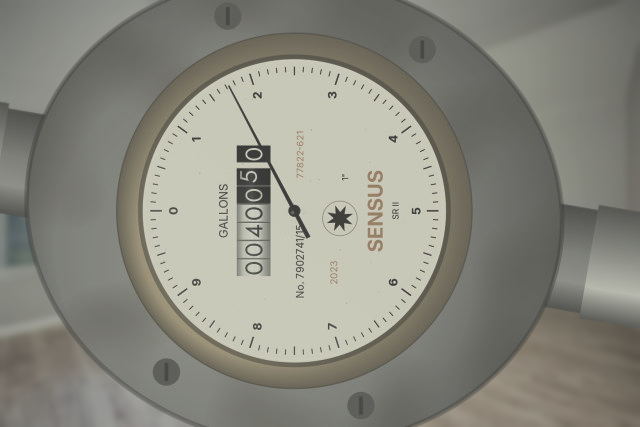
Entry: 40051.7 gal
